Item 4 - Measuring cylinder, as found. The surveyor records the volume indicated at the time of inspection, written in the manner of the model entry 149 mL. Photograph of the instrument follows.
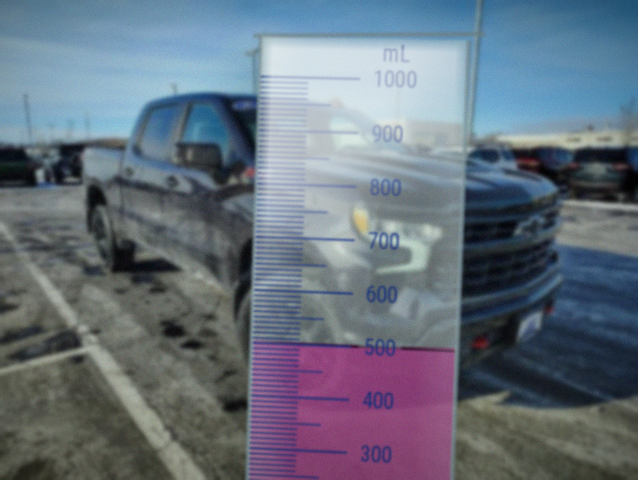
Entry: 500 mL
